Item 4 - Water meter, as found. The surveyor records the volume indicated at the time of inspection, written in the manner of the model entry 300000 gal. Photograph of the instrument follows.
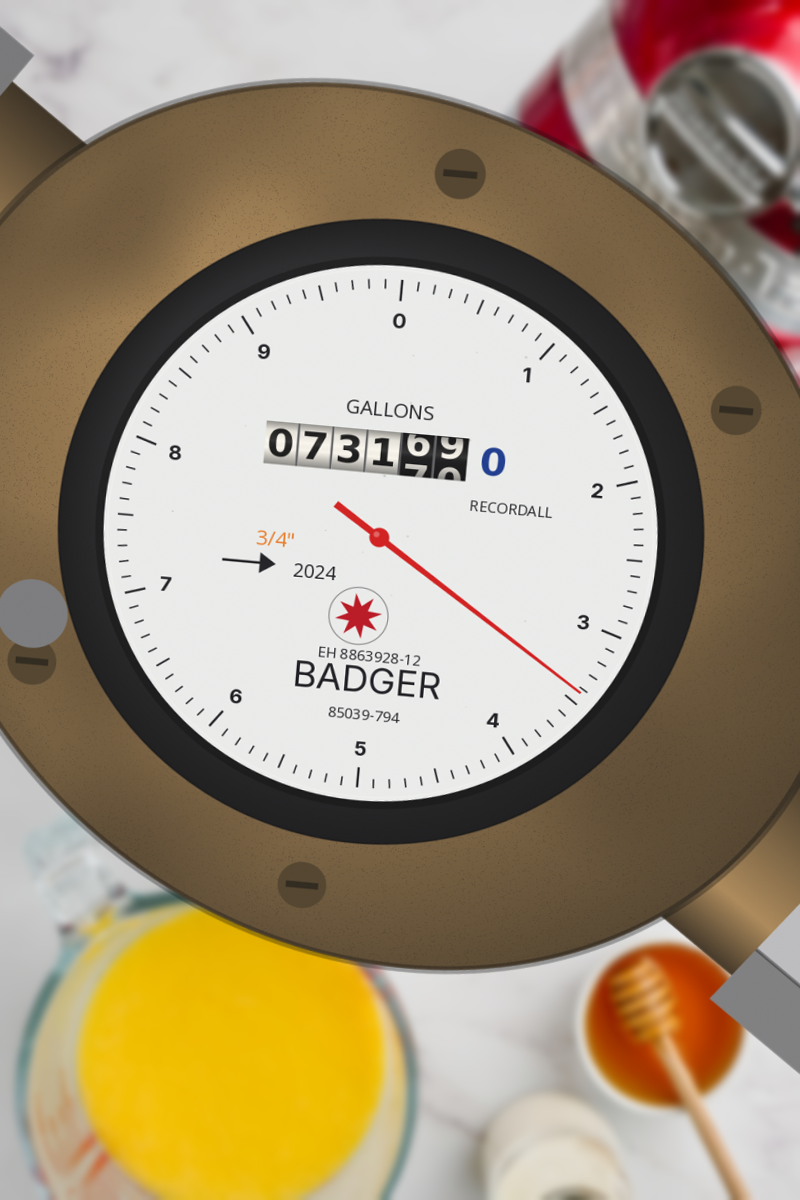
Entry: 731693.4 gal
